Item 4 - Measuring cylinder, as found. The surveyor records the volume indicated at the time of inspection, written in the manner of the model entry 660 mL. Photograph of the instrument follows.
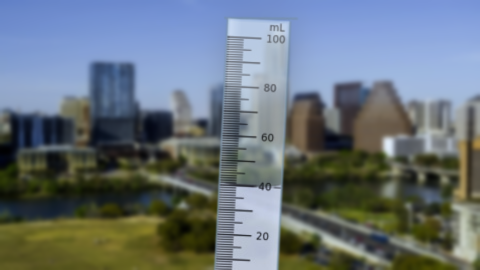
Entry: 40 mL
